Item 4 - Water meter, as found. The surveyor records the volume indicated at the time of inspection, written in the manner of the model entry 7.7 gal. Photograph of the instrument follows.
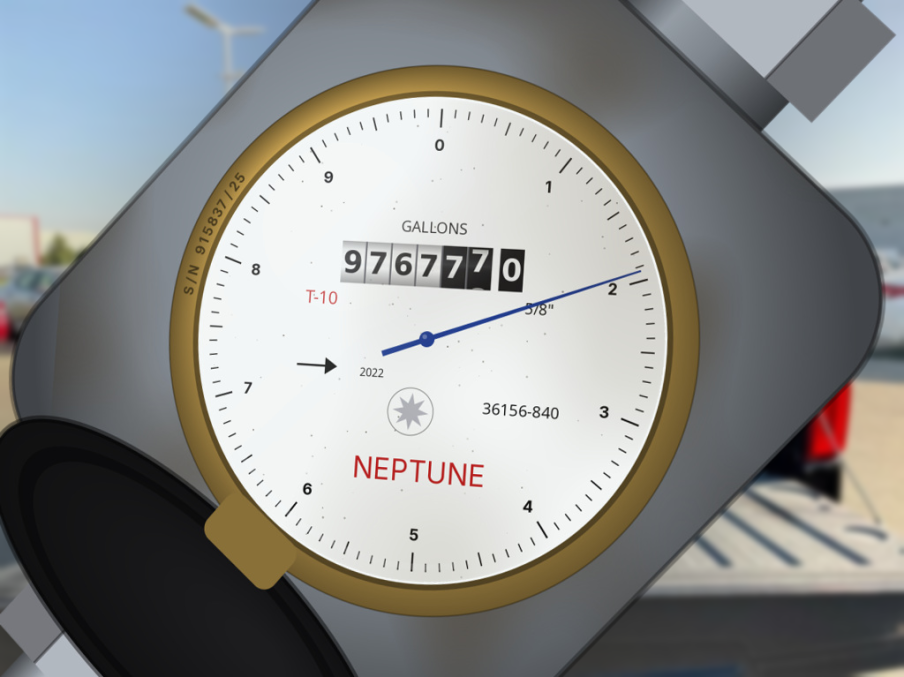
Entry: 9767771.9 gal
